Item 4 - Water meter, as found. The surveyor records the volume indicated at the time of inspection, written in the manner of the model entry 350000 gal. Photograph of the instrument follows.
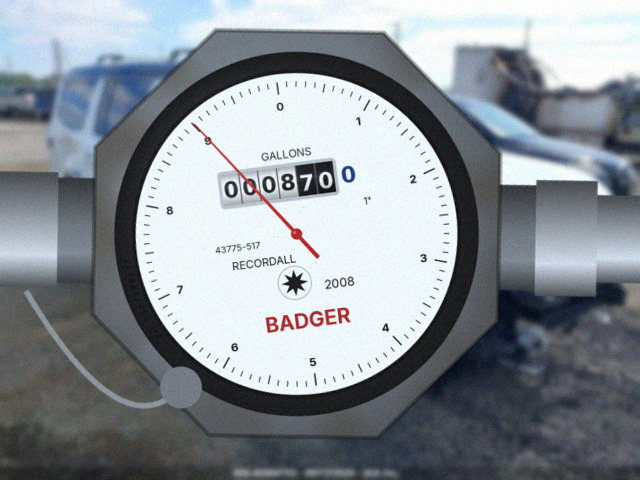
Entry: 8699.0 gal
